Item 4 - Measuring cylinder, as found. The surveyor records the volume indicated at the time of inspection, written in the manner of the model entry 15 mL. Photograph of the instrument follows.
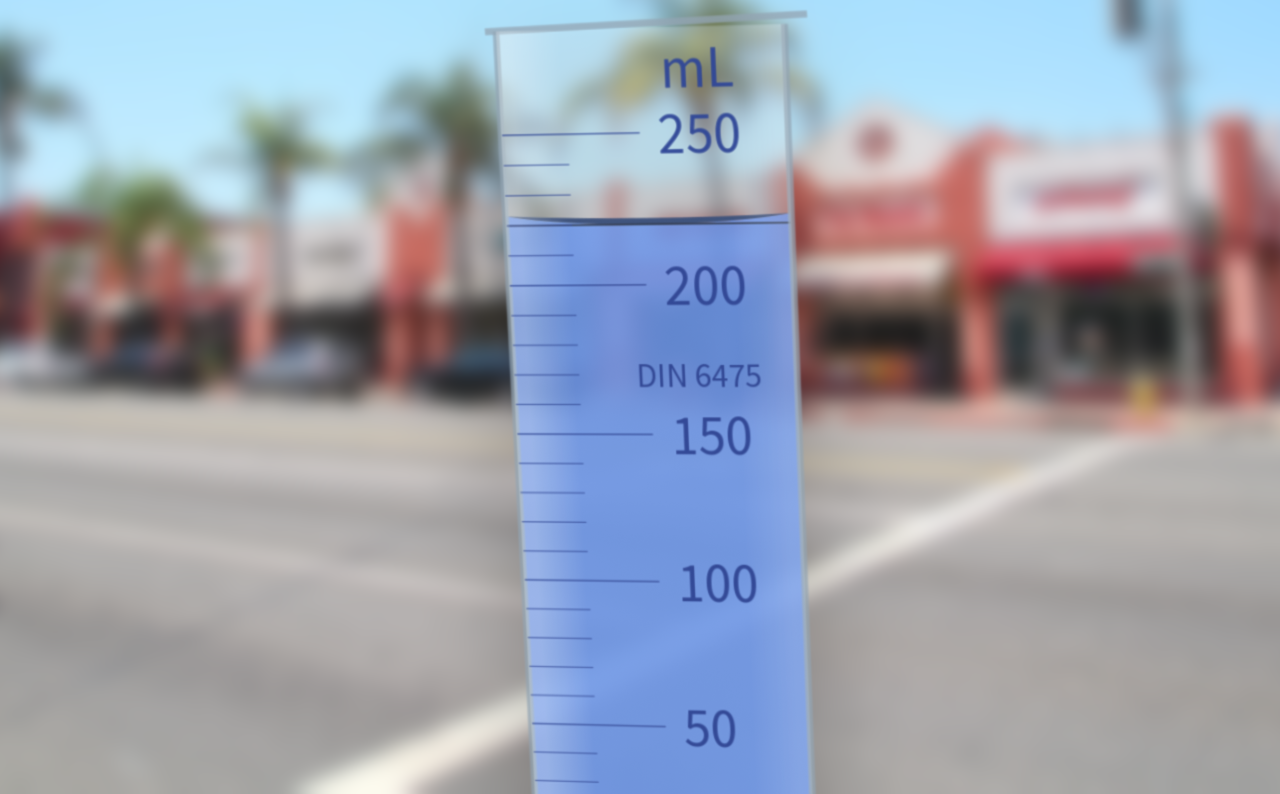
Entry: 220 mL
